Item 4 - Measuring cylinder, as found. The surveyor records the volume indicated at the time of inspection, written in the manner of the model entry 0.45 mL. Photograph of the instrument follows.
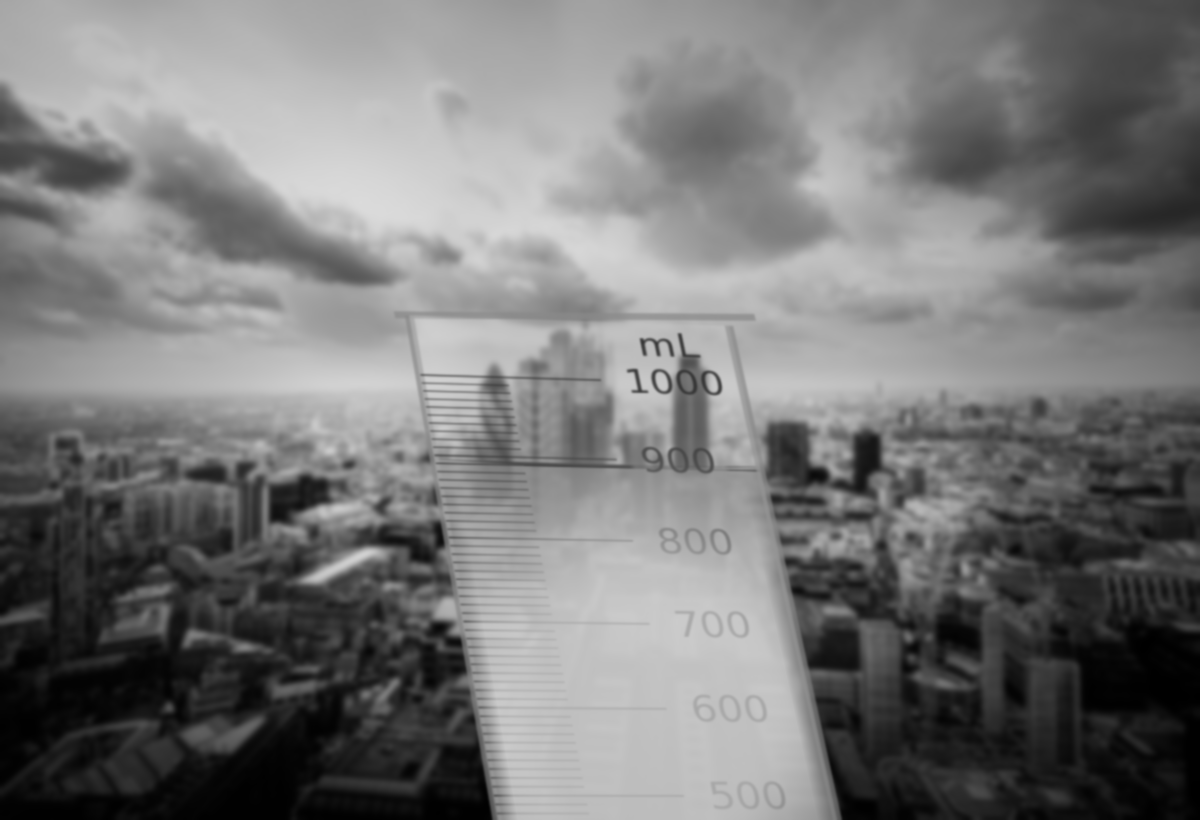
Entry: 890 mL
